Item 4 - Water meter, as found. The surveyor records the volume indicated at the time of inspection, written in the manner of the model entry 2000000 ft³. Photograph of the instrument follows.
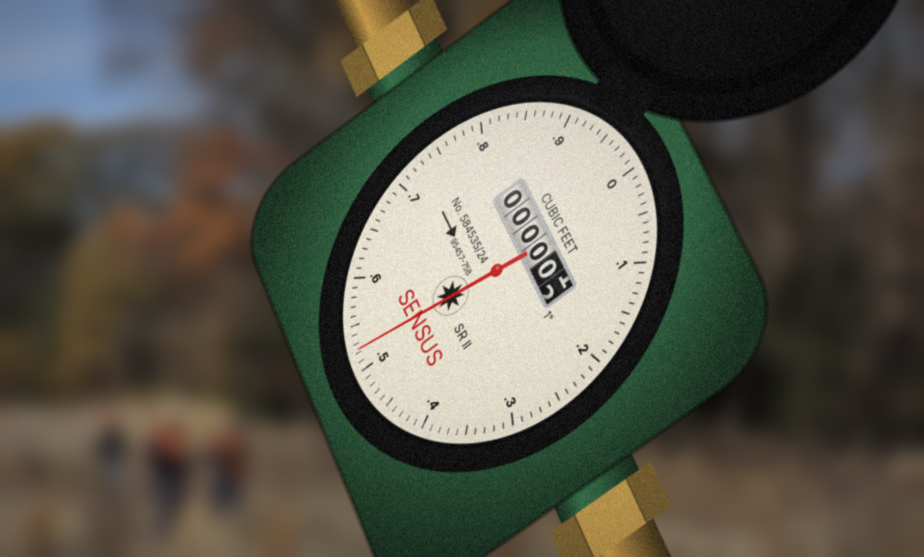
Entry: 1.52 ft³
